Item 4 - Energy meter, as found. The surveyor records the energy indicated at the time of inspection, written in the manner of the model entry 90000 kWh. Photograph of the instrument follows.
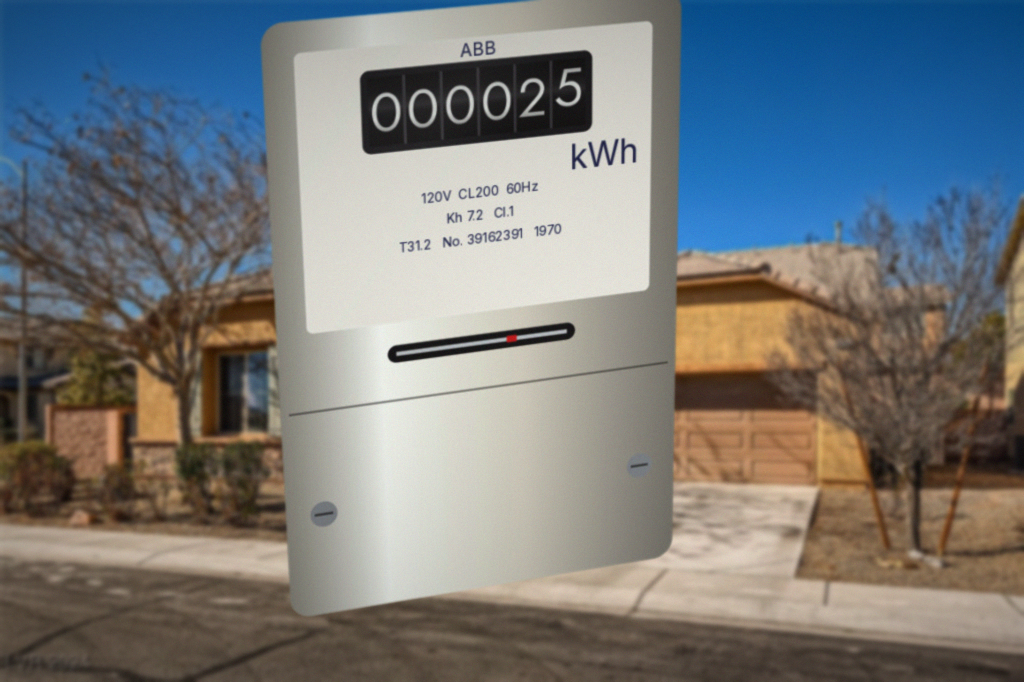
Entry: 25 kWh
